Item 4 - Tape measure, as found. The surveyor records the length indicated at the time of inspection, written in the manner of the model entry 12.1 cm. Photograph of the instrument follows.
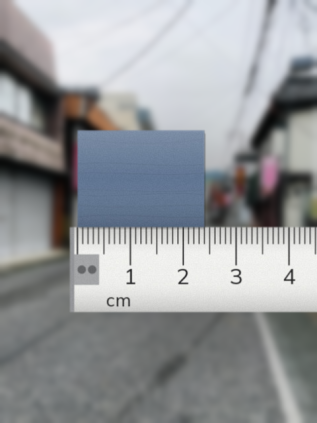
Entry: 2.4 cm
